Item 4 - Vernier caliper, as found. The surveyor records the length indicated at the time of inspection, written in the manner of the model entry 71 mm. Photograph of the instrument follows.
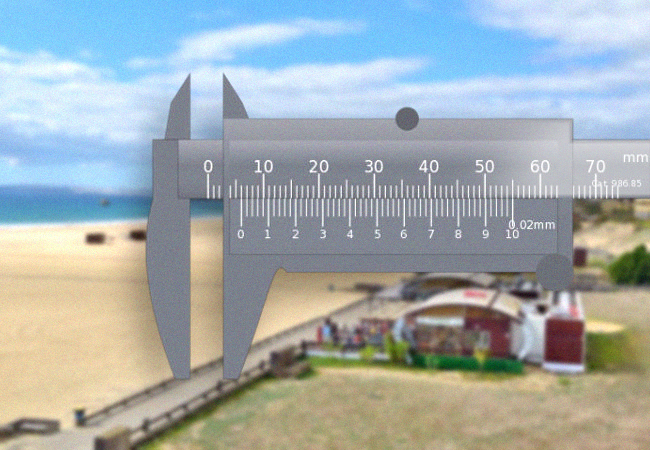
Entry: 6.0 mm
